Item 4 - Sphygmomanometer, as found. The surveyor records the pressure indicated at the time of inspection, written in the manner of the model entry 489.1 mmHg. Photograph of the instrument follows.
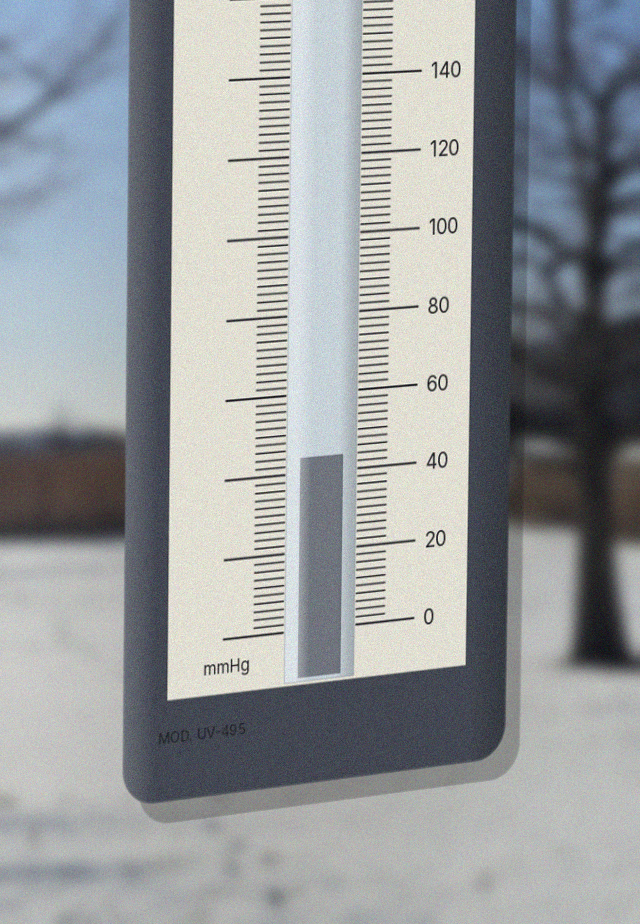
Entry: 44 mmHg
